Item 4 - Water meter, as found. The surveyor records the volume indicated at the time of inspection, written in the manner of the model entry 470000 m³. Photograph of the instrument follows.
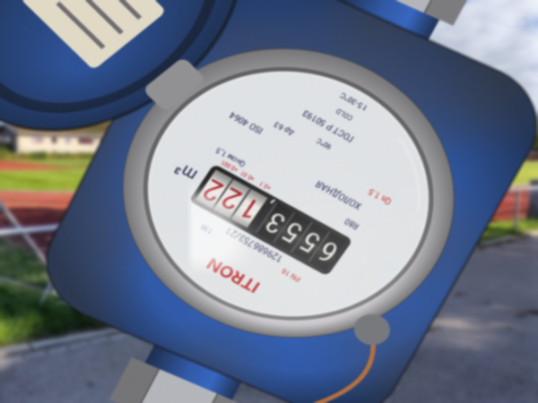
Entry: 6553.122 m³
